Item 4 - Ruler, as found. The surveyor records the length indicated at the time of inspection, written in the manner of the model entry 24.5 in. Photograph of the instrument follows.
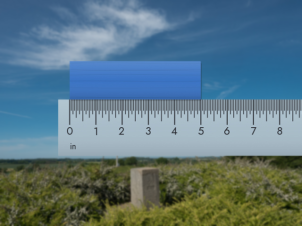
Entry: 5 in
